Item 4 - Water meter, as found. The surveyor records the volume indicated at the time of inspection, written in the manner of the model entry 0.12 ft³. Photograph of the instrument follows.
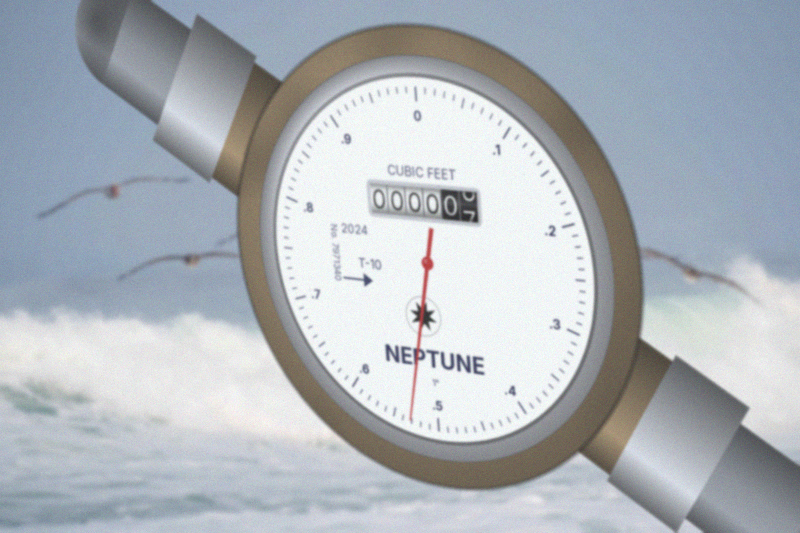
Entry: 6.53 ft³
